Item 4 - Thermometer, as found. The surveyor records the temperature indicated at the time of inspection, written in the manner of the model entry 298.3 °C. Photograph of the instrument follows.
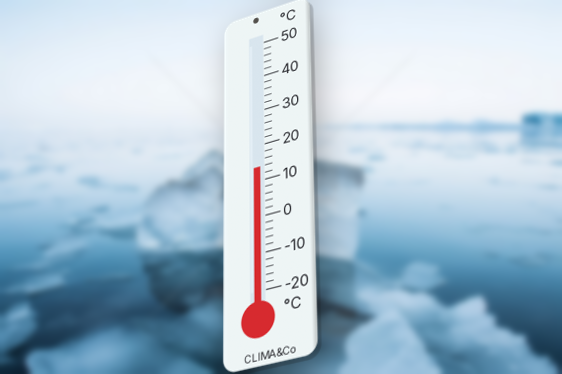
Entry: 14 °C
